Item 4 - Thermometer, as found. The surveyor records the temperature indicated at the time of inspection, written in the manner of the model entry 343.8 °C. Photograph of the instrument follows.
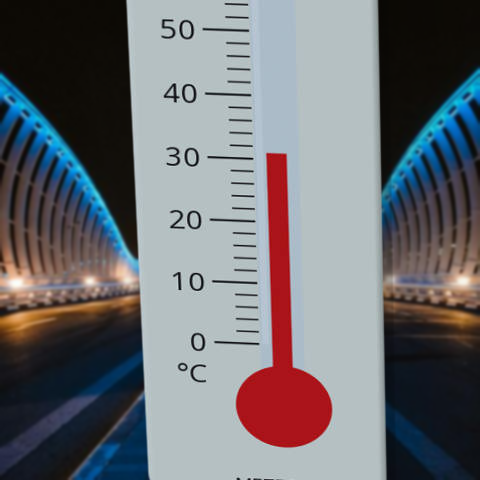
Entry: 31 °C
